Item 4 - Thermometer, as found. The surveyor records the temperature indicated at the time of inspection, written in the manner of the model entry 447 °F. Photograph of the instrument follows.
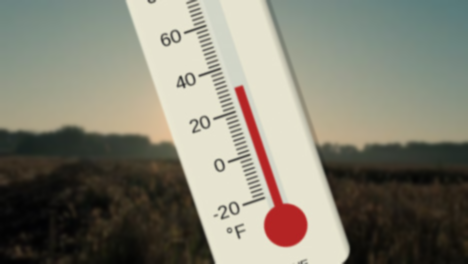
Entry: 30 °F
